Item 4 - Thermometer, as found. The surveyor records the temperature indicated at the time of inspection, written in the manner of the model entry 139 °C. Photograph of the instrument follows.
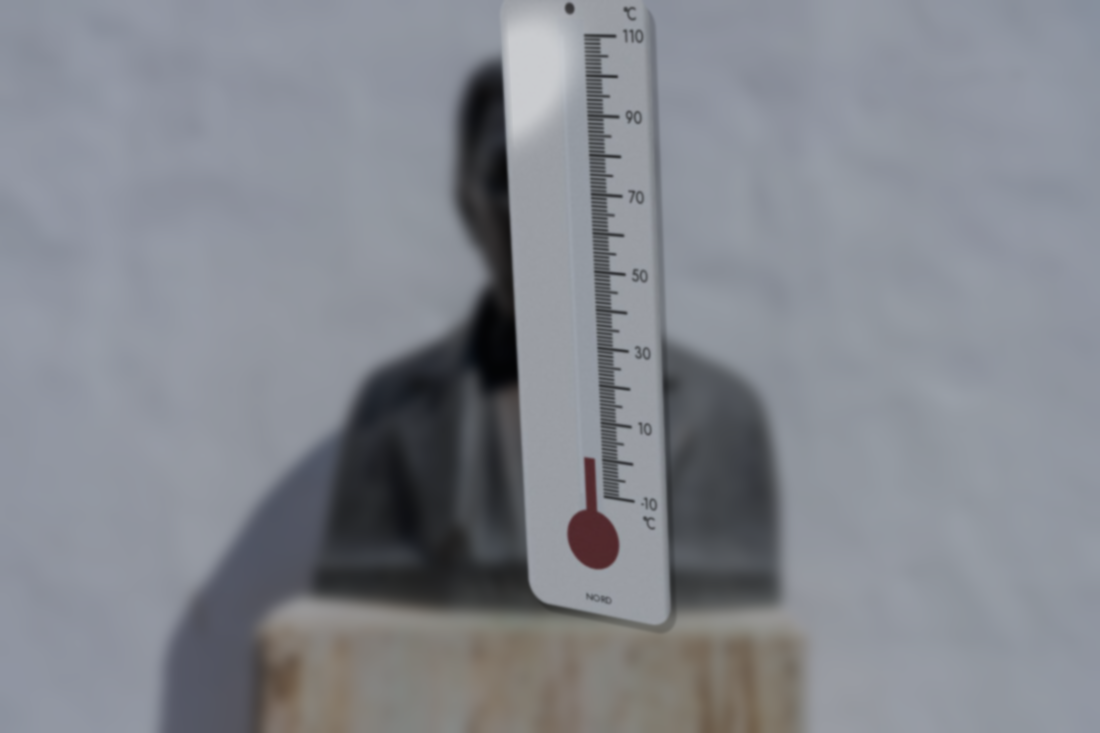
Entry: 0 °C
